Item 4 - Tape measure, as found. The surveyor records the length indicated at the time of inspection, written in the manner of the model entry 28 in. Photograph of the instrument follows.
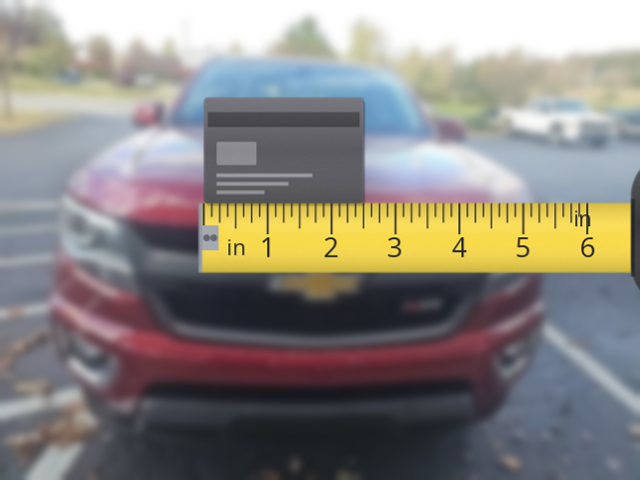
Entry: 2.5 in
